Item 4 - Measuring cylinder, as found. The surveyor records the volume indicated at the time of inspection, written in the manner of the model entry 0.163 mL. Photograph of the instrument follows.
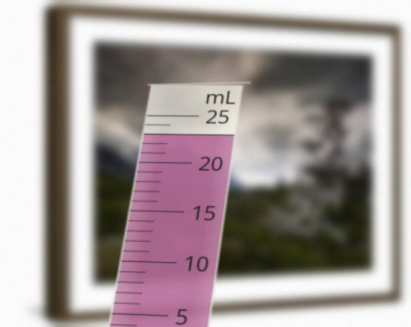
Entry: 23 mL
